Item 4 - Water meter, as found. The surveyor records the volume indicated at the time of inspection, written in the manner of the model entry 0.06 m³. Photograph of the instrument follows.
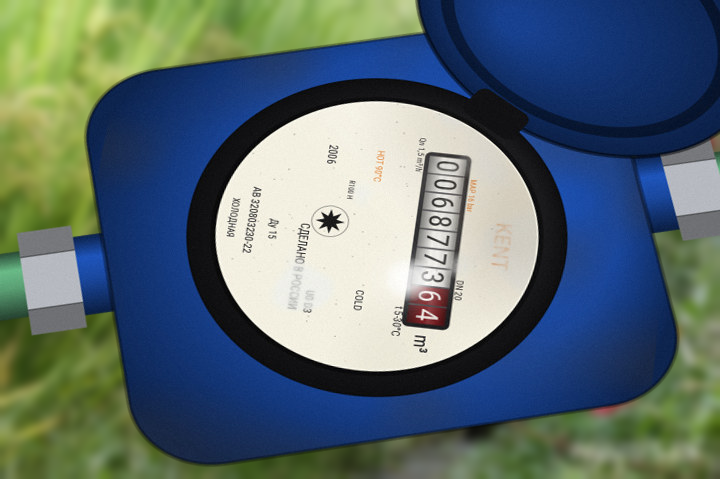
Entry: 68773.64 m³
